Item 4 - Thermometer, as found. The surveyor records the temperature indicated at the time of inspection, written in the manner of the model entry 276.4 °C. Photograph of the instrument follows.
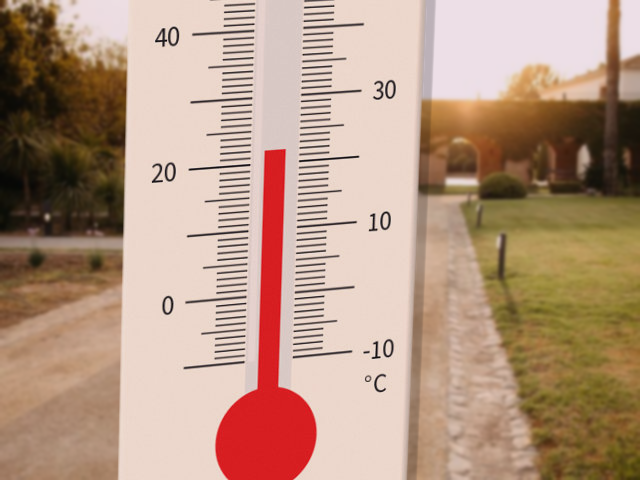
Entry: 22 °C
